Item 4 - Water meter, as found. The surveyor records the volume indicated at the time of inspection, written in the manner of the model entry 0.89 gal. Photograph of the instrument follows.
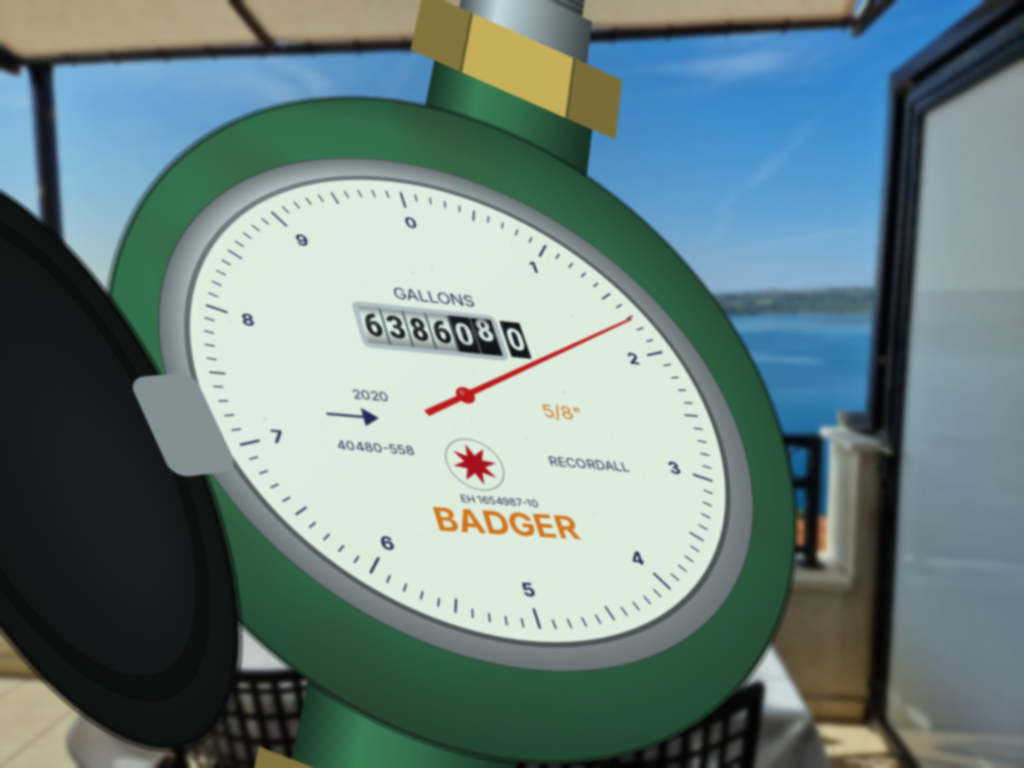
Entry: 6386081.7 gal
